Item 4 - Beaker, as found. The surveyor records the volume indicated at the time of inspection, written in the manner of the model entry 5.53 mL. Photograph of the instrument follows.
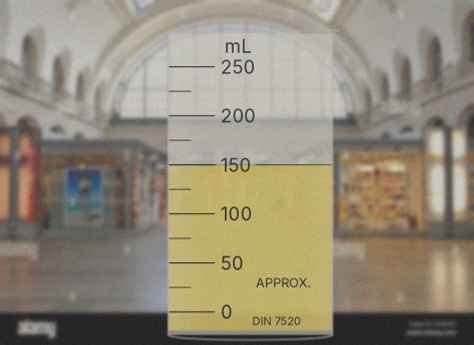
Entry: 150 mL
